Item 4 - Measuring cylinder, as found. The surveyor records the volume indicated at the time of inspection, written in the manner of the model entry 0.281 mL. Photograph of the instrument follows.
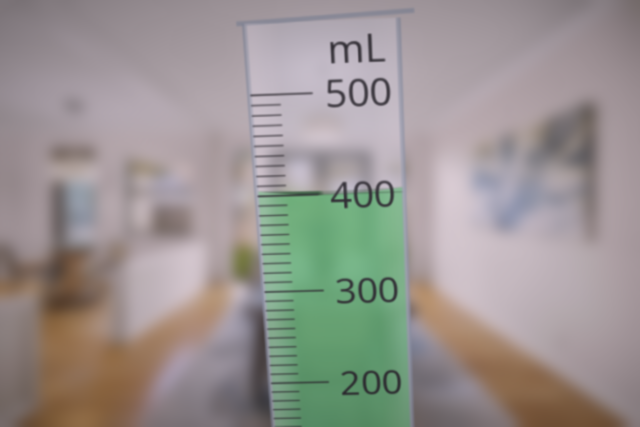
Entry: 400 mL
